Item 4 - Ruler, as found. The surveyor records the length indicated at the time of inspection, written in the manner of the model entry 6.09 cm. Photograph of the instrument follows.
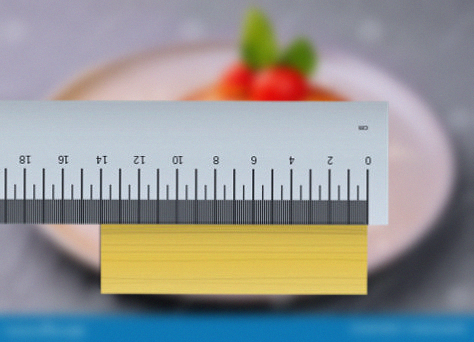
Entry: 14 cm
